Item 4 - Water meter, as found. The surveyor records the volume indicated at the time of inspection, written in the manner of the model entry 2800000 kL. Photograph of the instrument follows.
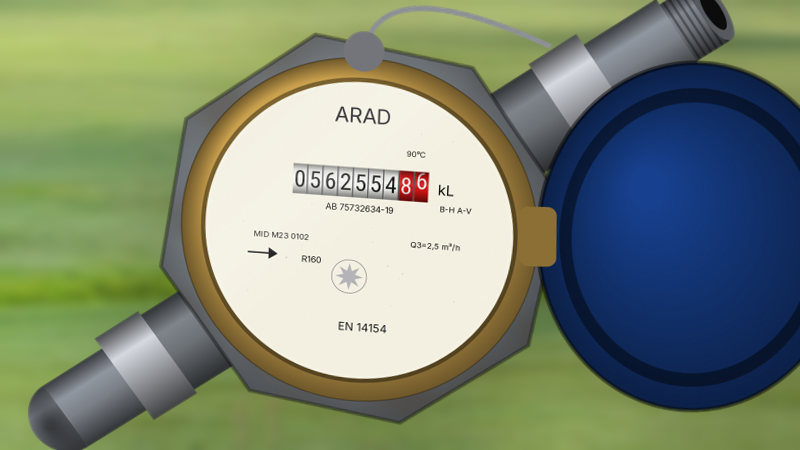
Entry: 562554.86 kL
